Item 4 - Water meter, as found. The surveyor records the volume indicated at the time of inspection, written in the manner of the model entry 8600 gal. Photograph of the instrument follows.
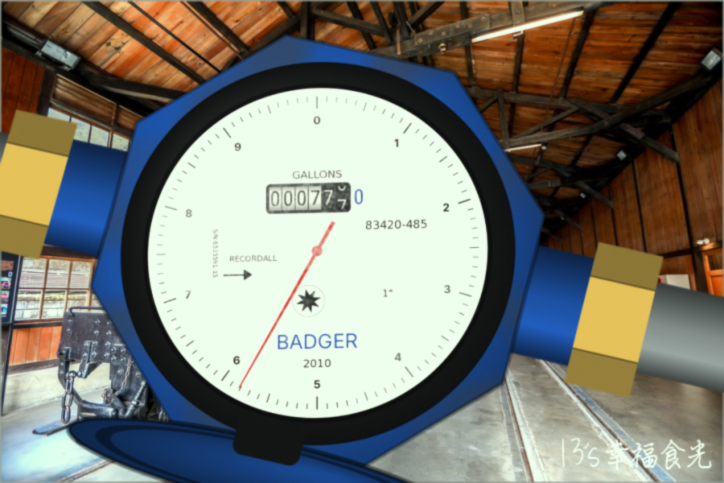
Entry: 7765.8 gal
